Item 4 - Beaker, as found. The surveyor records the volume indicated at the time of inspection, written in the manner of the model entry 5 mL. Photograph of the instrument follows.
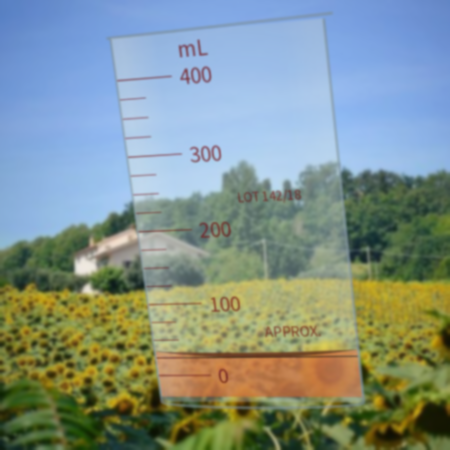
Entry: 25 mL
